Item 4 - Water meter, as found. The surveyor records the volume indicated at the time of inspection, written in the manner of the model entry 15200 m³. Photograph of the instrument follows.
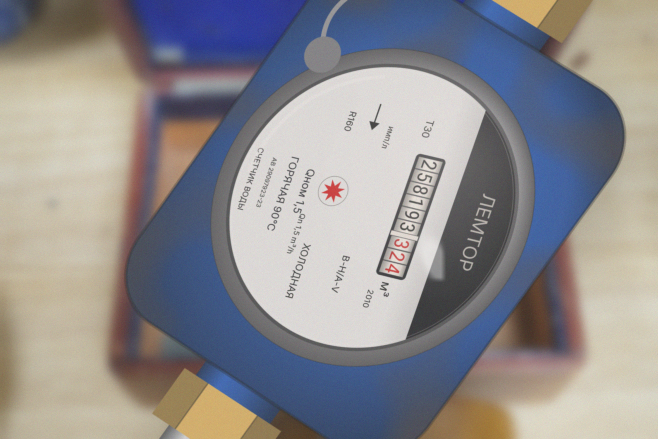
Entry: 258193.324 m³
